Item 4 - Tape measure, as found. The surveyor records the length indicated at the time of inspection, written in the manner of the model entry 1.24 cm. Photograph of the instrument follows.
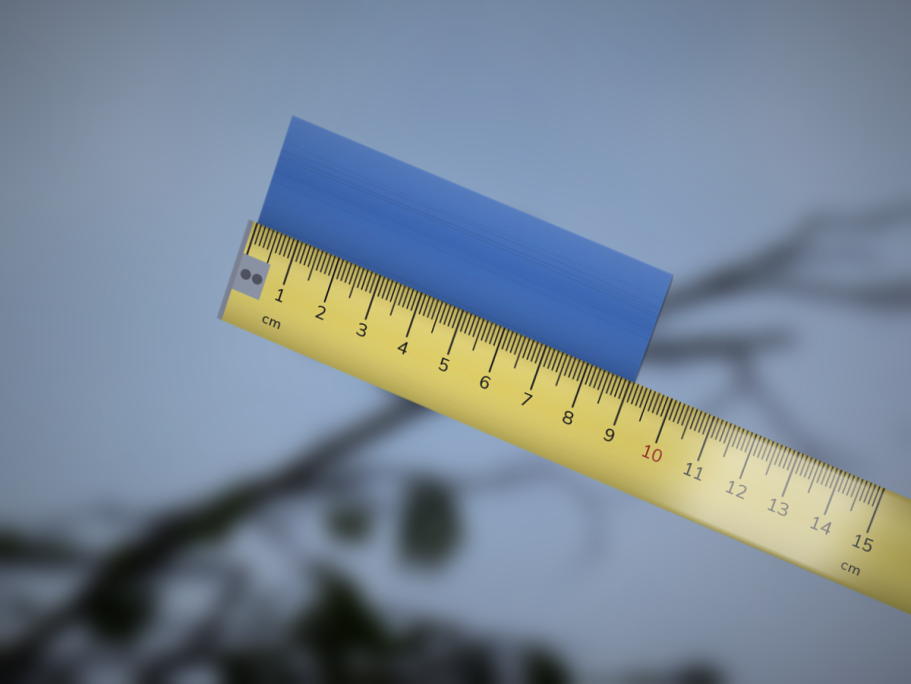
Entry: 9.1 cm
